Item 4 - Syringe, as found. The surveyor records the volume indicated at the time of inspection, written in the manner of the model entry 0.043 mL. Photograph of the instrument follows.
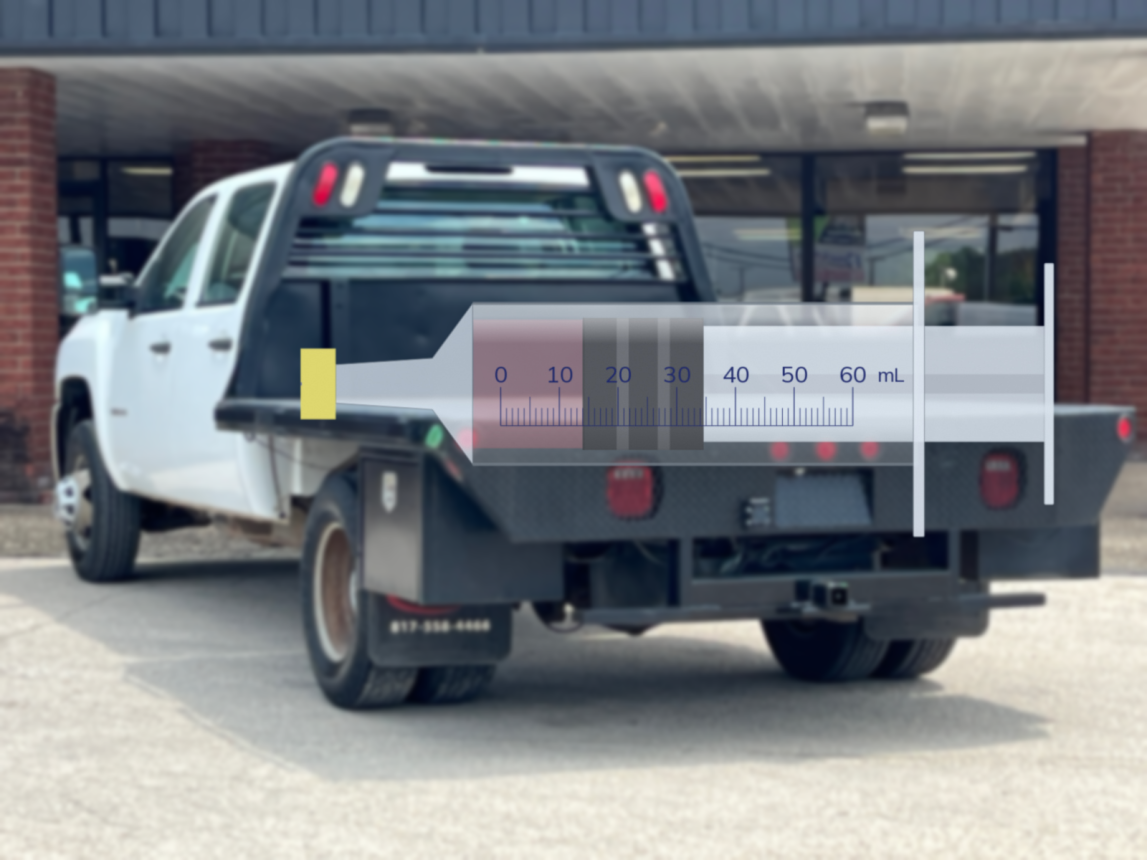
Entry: 14 mL
